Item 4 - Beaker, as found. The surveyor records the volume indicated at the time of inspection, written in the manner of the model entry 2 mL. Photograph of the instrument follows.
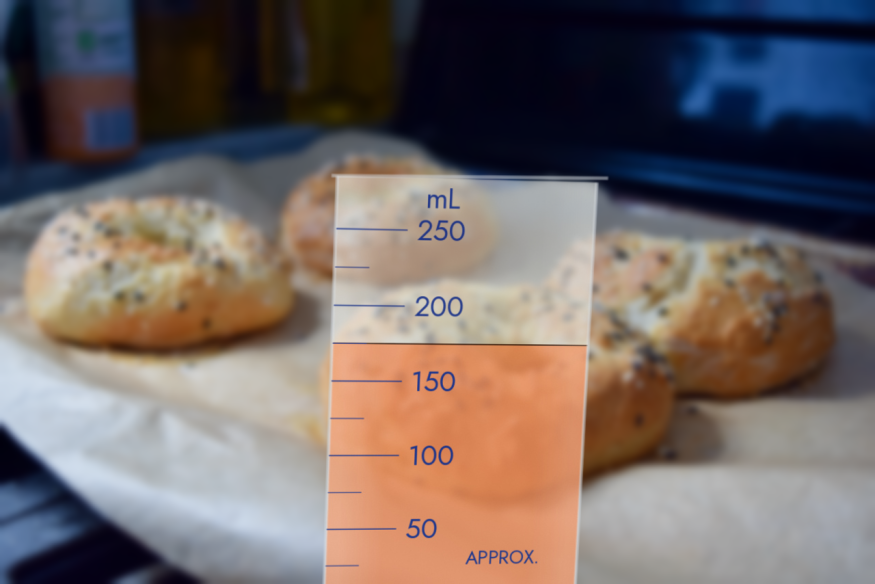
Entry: 175 mL
